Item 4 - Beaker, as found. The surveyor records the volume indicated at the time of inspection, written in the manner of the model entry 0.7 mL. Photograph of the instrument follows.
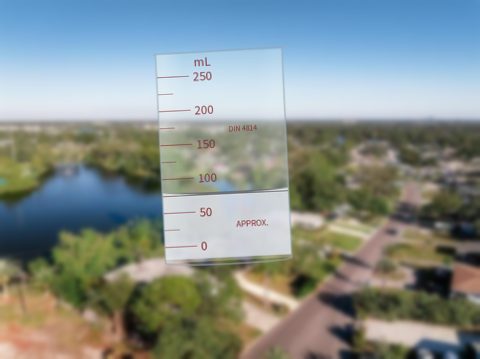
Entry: 75 mL
